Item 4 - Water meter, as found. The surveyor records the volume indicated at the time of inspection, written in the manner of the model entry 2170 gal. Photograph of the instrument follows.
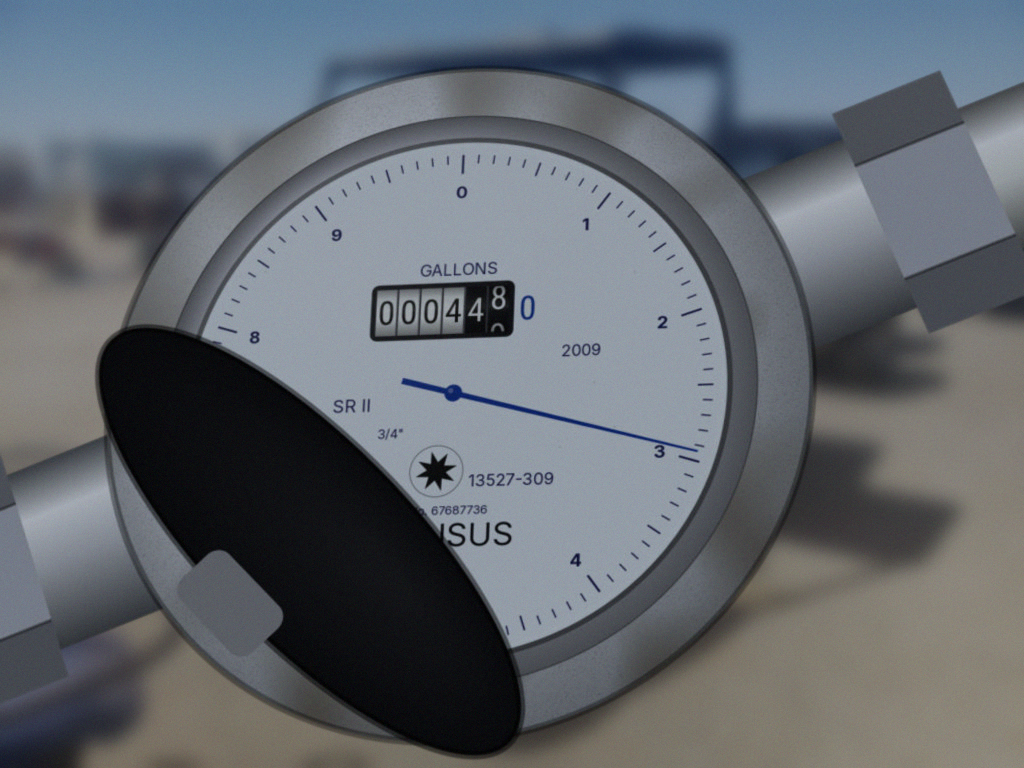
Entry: 4482.9 gal
